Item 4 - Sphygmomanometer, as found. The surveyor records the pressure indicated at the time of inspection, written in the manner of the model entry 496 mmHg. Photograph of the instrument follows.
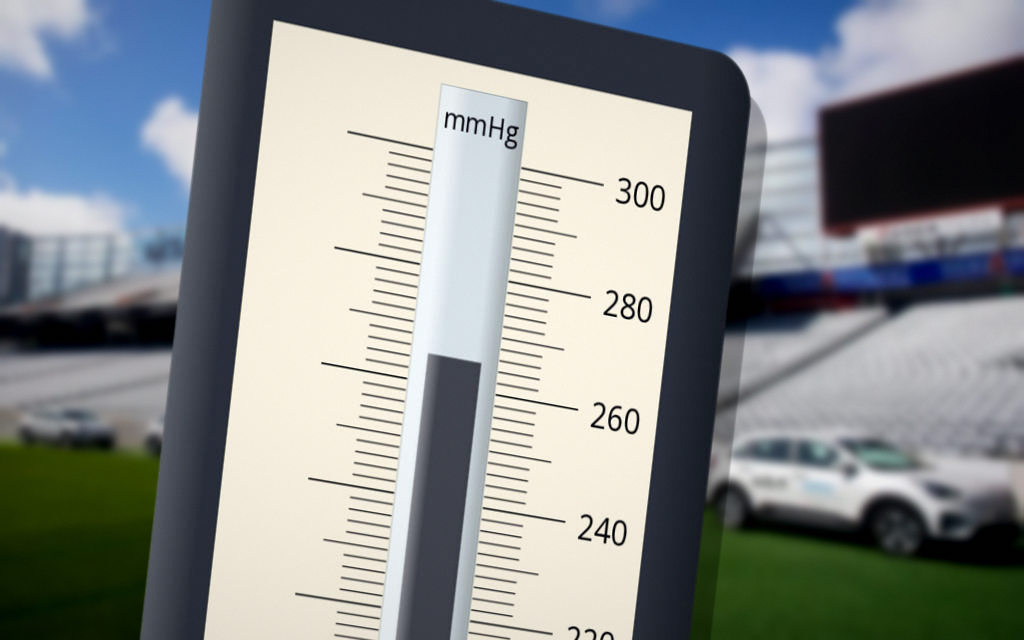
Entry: 265 mmHg
